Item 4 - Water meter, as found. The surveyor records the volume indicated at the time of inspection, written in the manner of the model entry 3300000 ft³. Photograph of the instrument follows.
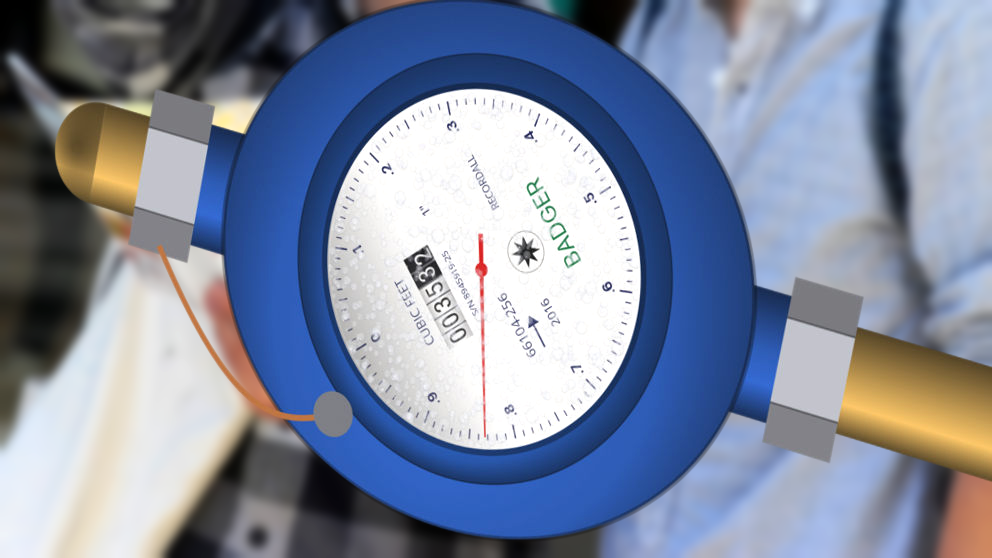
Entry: 3531.83 ft³
